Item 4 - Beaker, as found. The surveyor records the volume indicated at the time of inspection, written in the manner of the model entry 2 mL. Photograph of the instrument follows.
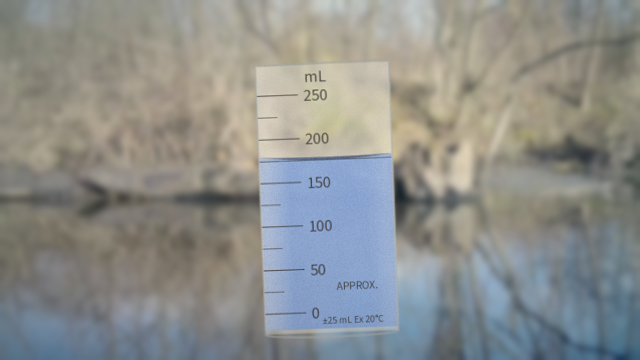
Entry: 175 mL
